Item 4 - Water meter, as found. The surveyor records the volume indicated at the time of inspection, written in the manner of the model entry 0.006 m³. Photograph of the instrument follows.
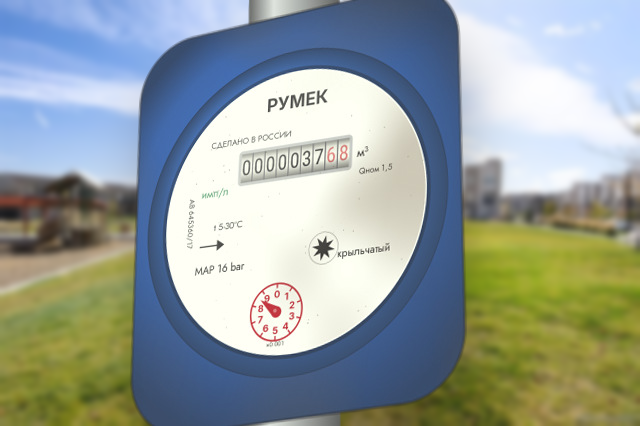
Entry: 37.688 m³
